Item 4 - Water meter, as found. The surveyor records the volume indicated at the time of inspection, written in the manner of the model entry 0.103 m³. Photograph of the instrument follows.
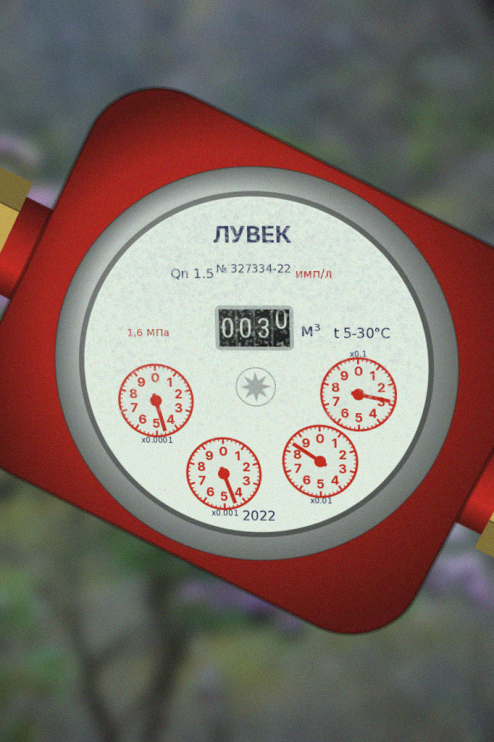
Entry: 30.2844 m³
